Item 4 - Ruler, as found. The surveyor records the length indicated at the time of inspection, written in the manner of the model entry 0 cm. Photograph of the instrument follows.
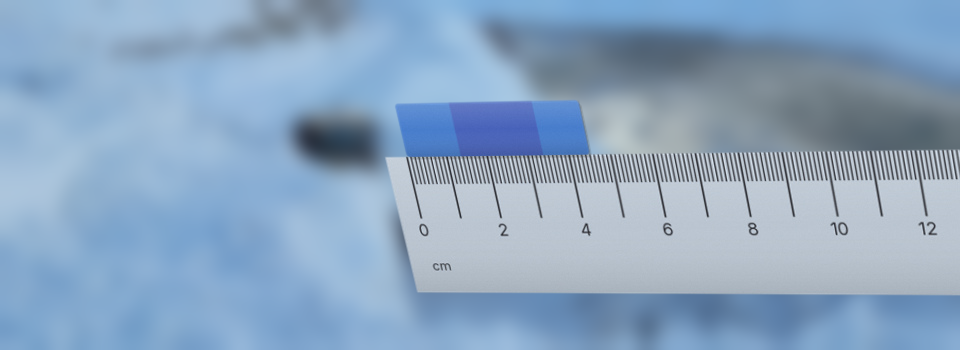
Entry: 4.5 cm
